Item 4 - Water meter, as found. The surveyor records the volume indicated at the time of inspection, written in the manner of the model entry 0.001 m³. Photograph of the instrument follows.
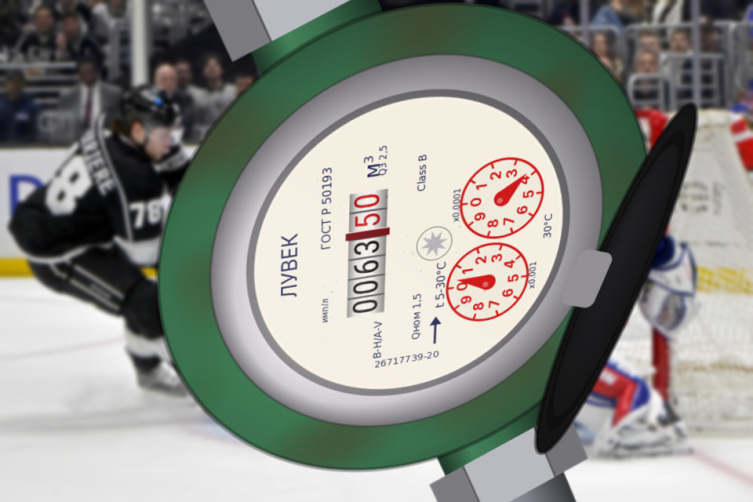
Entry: 63.5003 m³
